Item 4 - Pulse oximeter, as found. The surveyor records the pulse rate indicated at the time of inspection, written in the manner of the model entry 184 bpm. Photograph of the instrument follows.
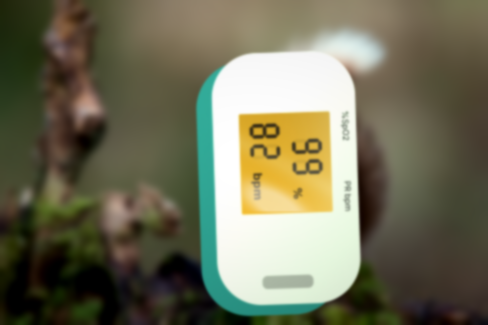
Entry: 82 bpm
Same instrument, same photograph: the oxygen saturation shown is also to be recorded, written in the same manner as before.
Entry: 99 %
